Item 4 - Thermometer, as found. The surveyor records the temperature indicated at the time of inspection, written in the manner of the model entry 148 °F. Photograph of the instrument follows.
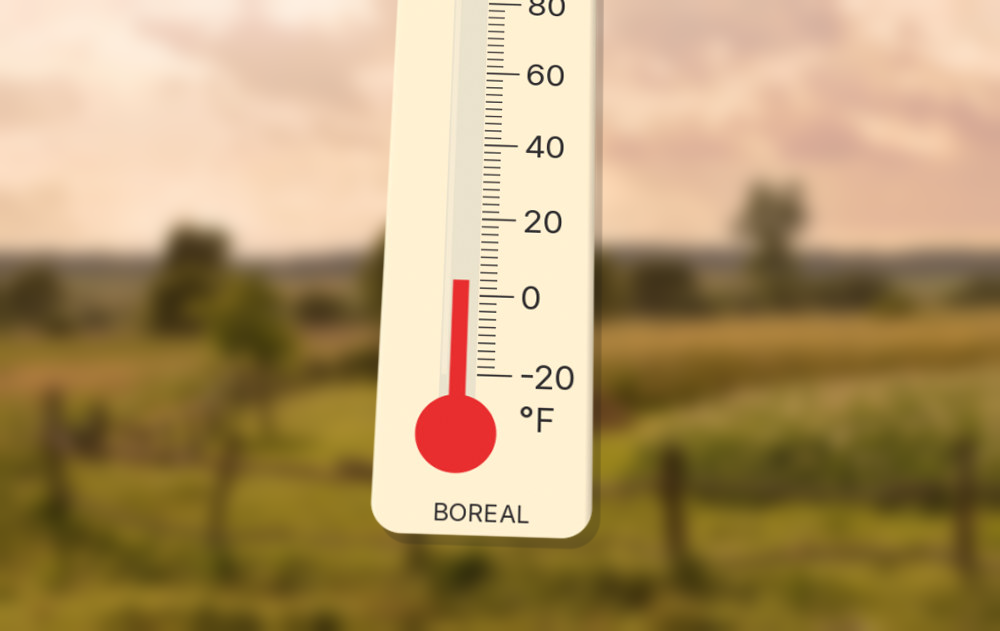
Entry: 4 °F
